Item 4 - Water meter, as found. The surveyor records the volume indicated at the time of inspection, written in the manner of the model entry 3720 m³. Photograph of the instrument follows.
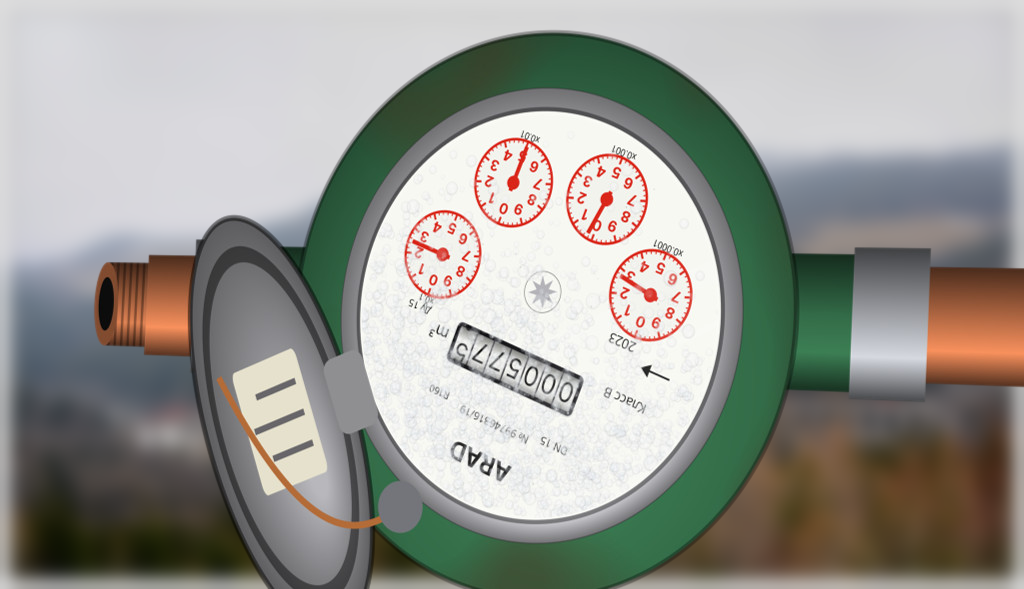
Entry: 5775.2502 m³
